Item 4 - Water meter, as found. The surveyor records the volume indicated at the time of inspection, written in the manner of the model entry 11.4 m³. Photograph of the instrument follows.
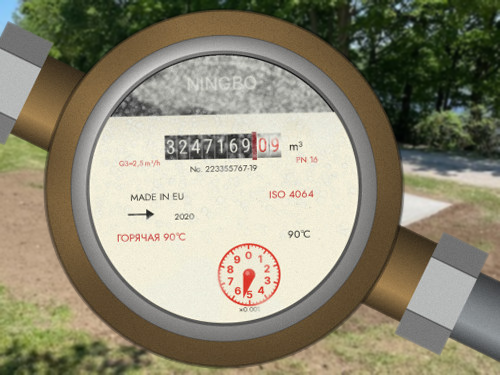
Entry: 3247169.095 m³
